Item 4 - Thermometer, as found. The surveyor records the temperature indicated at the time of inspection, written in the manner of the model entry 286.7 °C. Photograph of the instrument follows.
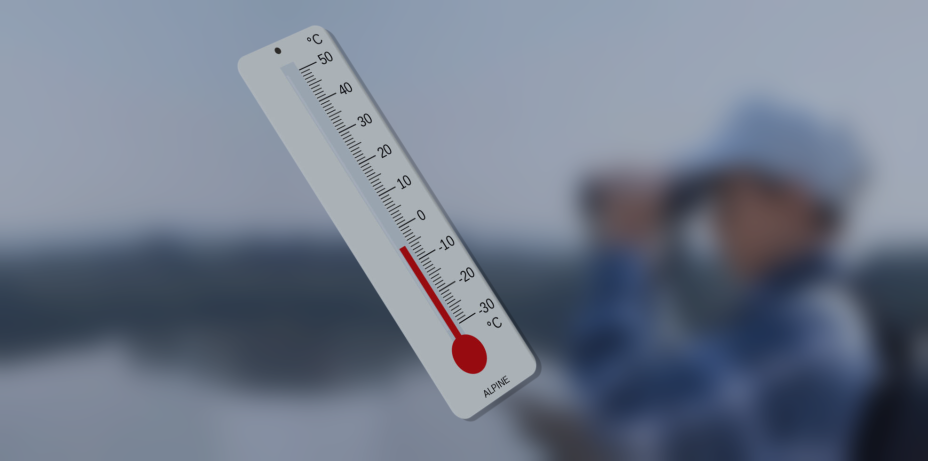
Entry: -5 °C
